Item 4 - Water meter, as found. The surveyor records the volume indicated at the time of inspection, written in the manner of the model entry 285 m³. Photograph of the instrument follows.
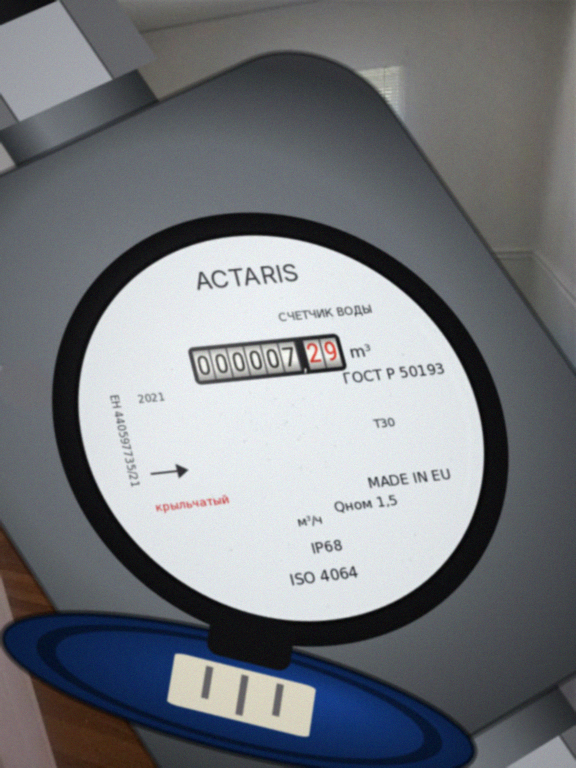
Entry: 7.29 m³
